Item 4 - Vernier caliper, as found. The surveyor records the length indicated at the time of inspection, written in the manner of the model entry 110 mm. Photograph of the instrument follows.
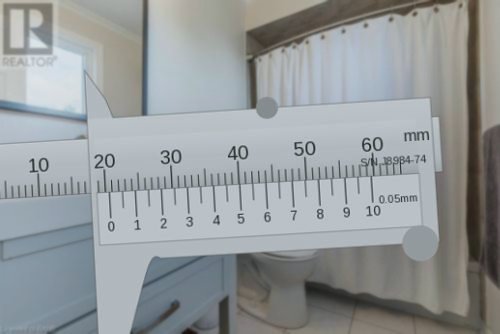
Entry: 20.6 mm
